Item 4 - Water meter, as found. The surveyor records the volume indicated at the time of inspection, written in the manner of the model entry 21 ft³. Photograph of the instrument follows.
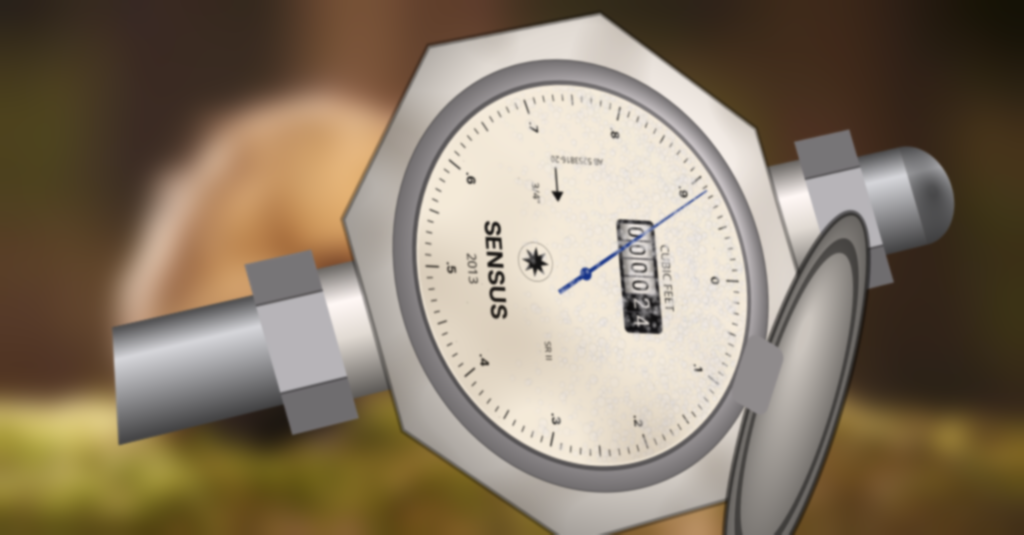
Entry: 23.91 ft³
